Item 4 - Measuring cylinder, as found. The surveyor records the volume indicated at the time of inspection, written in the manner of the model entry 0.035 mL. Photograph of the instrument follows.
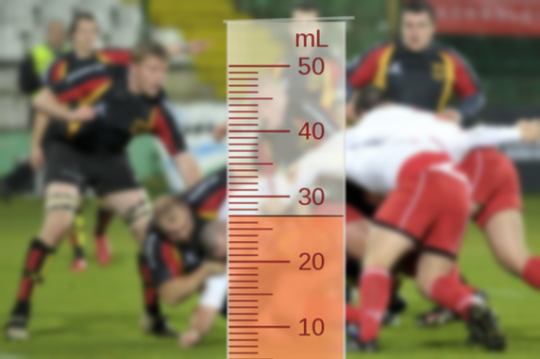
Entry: 27 mL
